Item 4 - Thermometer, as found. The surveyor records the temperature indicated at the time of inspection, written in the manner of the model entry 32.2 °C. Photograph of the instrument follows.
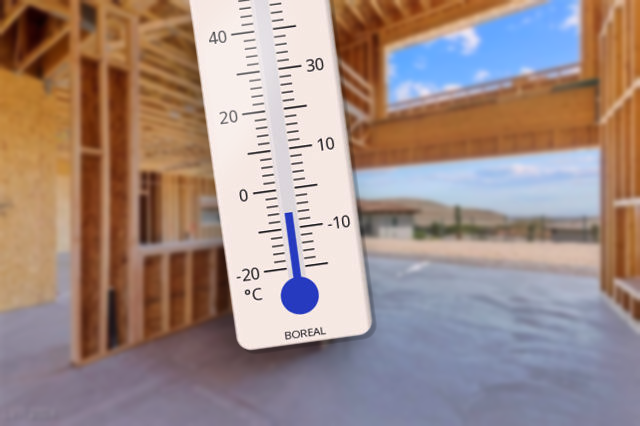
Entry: -6 °C
